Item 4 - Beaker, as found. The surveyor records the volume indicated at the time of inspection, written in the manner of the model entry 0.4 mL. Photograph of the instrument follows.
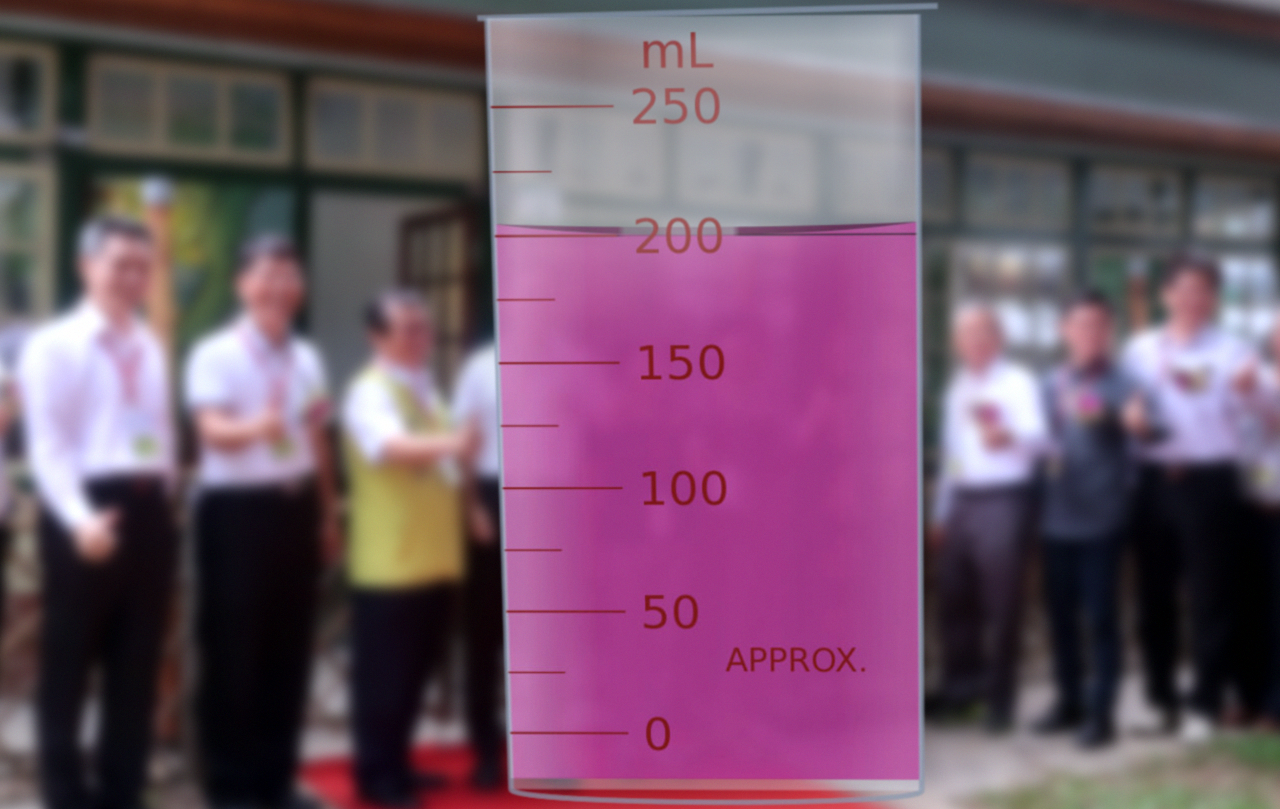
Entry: 200 mL
